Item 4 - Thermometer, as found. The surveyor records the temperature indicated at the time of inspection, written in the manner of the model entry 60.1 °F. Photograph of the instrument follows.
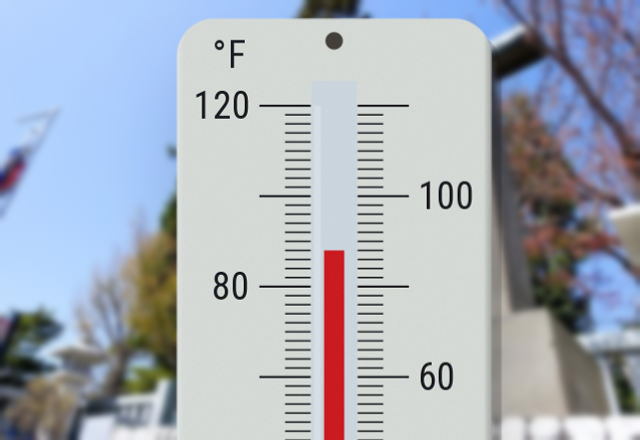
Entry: 88 °F
